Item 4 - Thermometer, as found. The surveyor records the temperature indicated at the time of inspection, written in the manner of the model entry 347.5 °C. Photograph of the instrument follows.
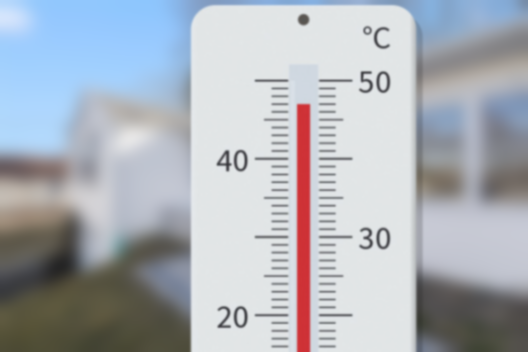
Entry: 47 °C
